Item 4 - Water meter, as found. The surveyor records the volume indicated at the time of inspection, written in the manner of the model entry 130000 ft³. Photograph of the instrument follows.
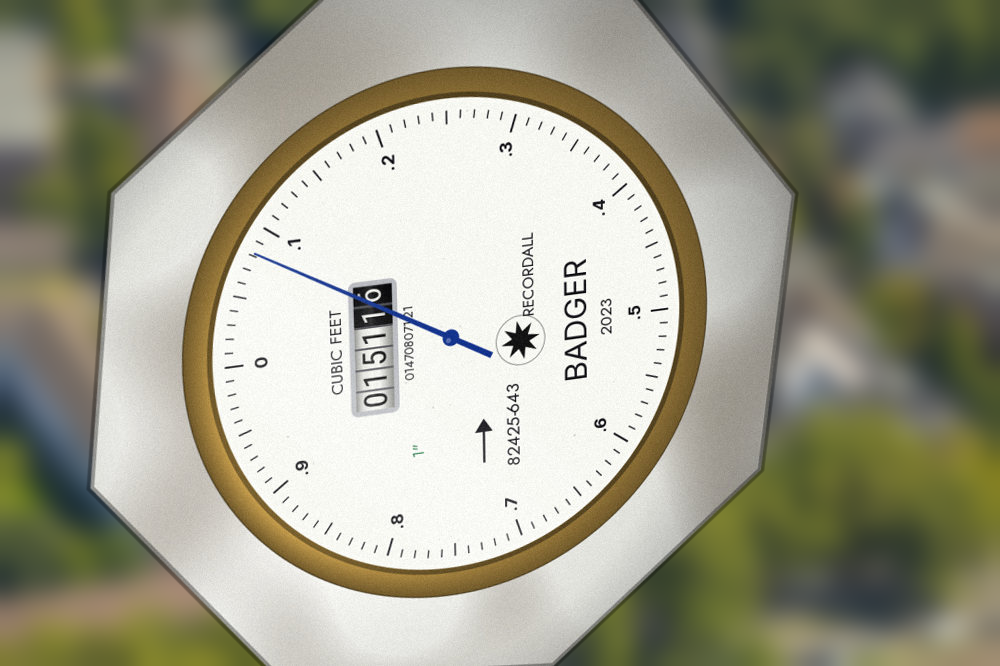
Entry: 15116.08 ft³
